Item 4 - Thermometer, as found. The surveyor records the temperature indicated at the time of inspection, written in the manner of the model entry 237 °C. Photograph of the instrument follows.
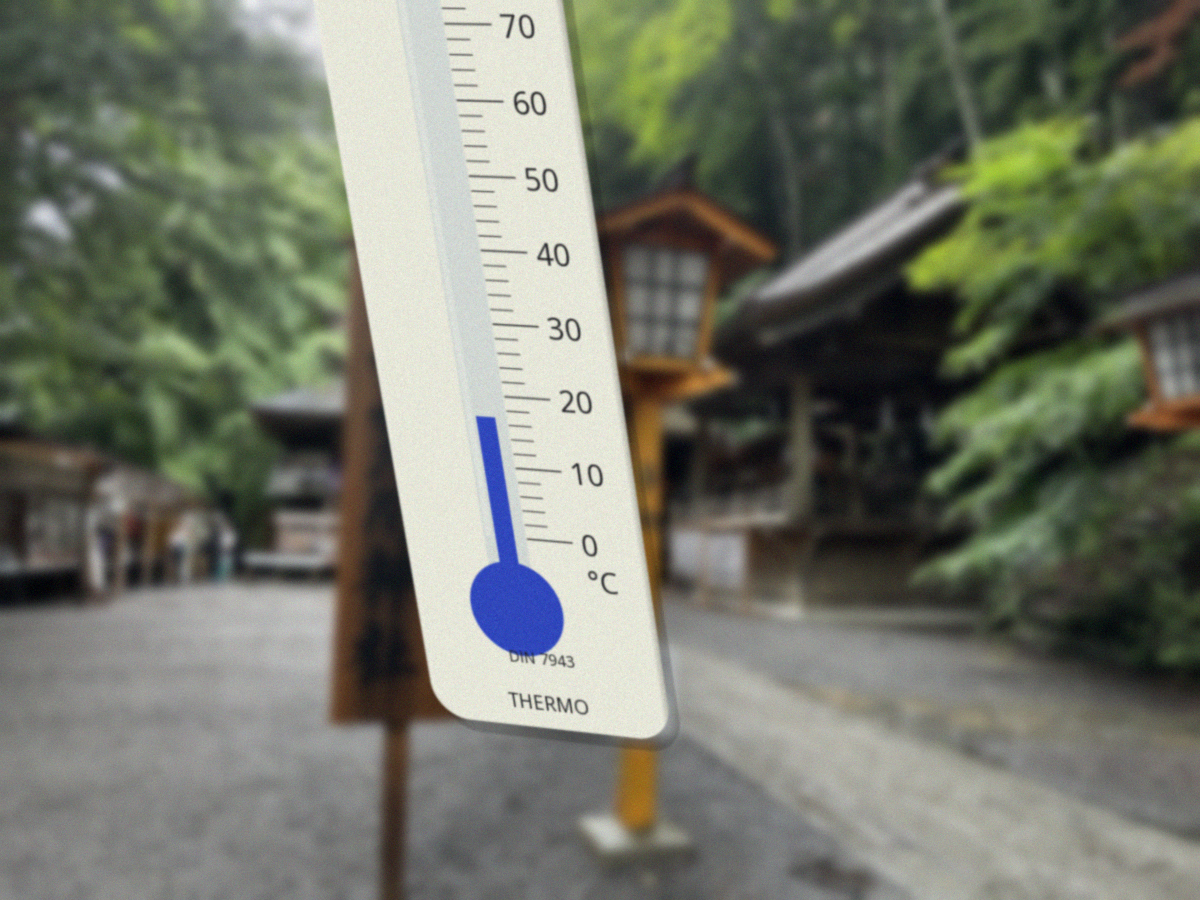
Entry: 17 °C
